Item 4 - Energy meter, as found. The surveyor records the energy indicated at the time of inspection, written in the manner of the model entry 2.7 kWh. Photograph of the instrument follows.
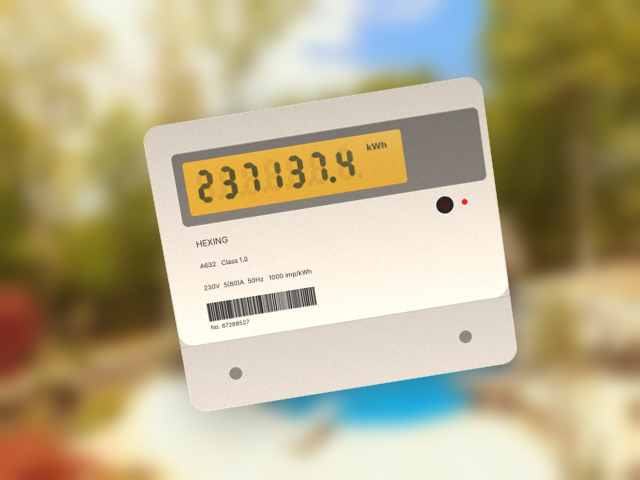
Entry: 237137.4 kWh
